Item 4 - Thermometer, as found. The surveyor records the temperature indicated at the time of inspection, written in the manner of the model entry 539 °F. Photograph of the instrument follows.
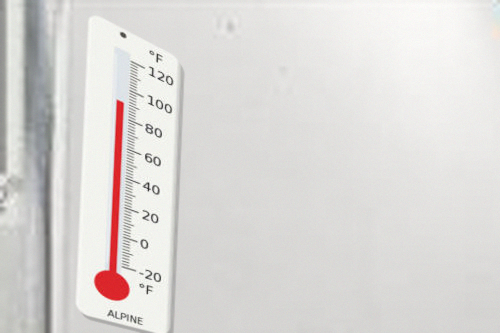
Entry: 90 °F
